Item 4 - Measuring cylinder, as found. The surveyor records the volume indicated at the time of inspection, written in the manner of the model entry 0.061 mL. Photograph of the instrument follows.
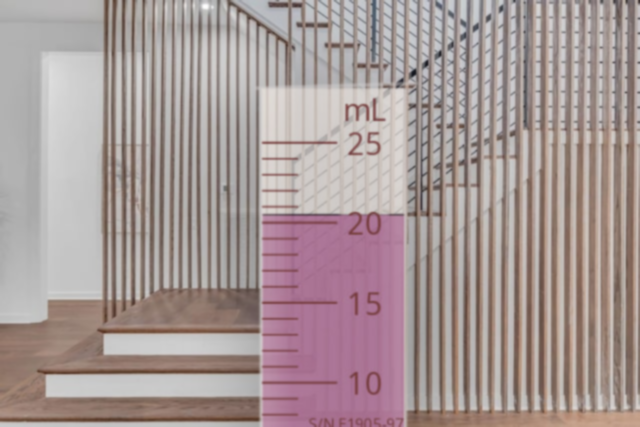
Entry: 20.5 mL
